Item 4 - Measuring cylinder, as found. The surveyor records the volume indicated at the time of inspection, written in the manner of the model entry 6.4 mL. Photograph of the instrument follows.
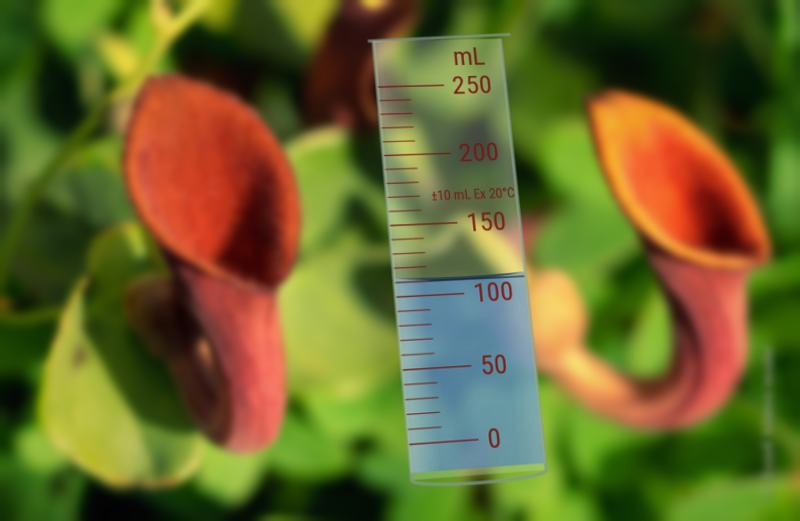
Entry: 110 mL
